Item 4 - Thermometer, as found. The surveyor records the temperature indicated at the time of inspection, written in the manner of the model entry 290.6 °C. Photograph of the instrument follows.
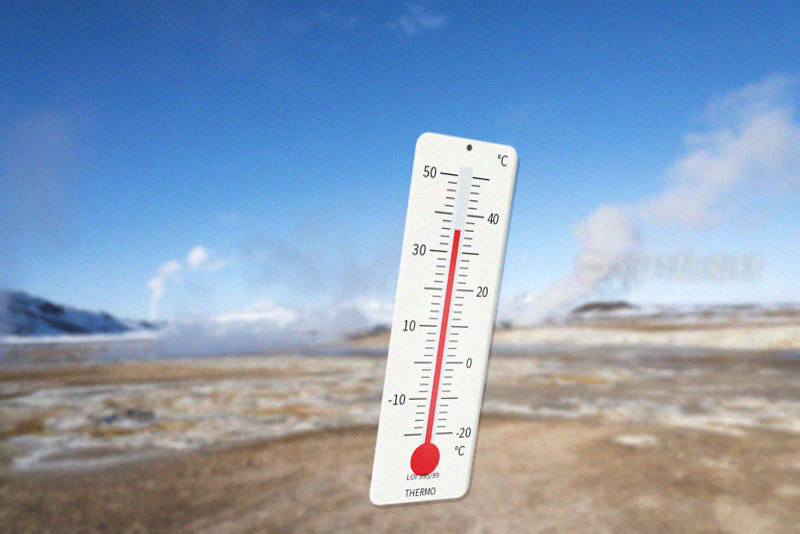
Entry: 36 °C
